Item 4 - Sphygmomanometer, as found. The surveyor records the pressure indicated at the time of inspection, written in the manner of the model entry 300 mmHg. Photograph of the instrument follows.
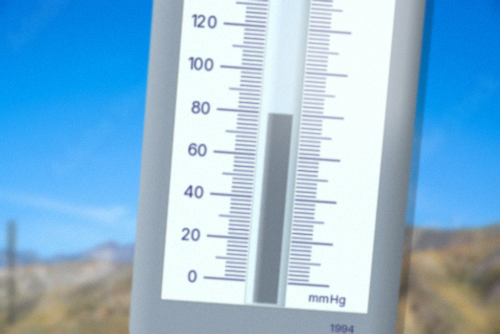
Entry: 80 mmHg
